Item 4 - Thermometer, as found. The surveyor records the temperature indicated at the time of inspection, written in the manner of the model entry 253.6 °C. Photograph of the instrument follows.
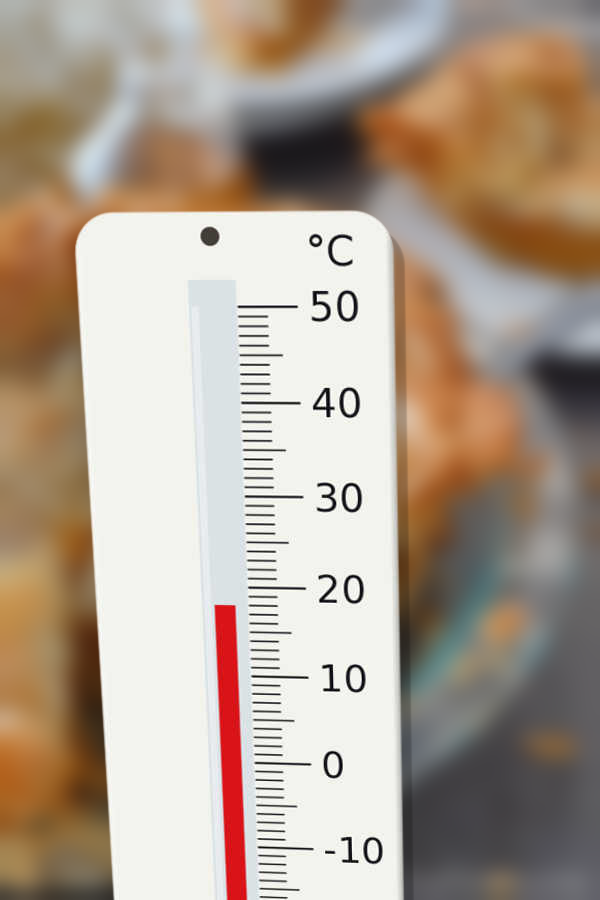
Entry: 18 °C
